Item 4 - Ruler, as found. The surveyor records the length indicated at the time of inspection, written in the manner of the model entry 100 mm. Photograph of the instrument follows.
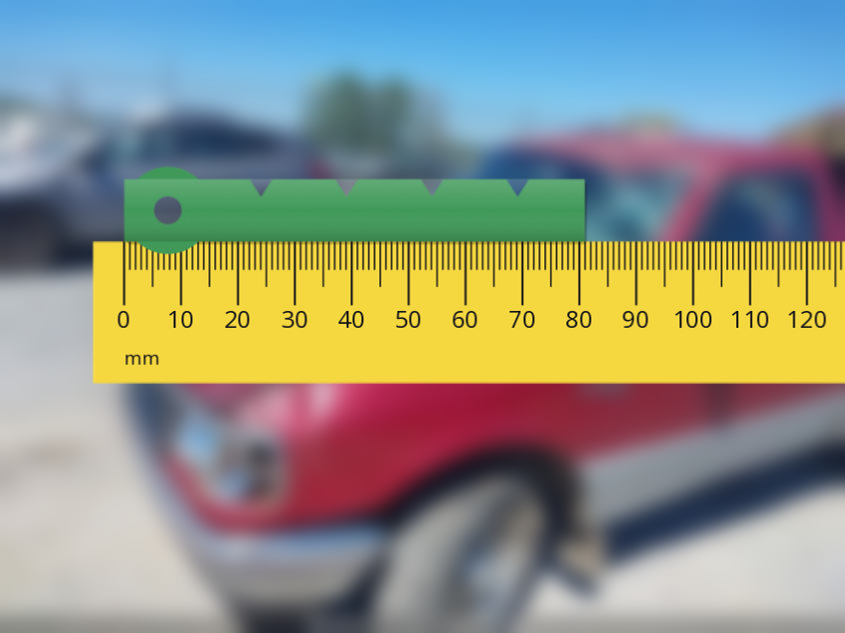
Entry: 81 mm
